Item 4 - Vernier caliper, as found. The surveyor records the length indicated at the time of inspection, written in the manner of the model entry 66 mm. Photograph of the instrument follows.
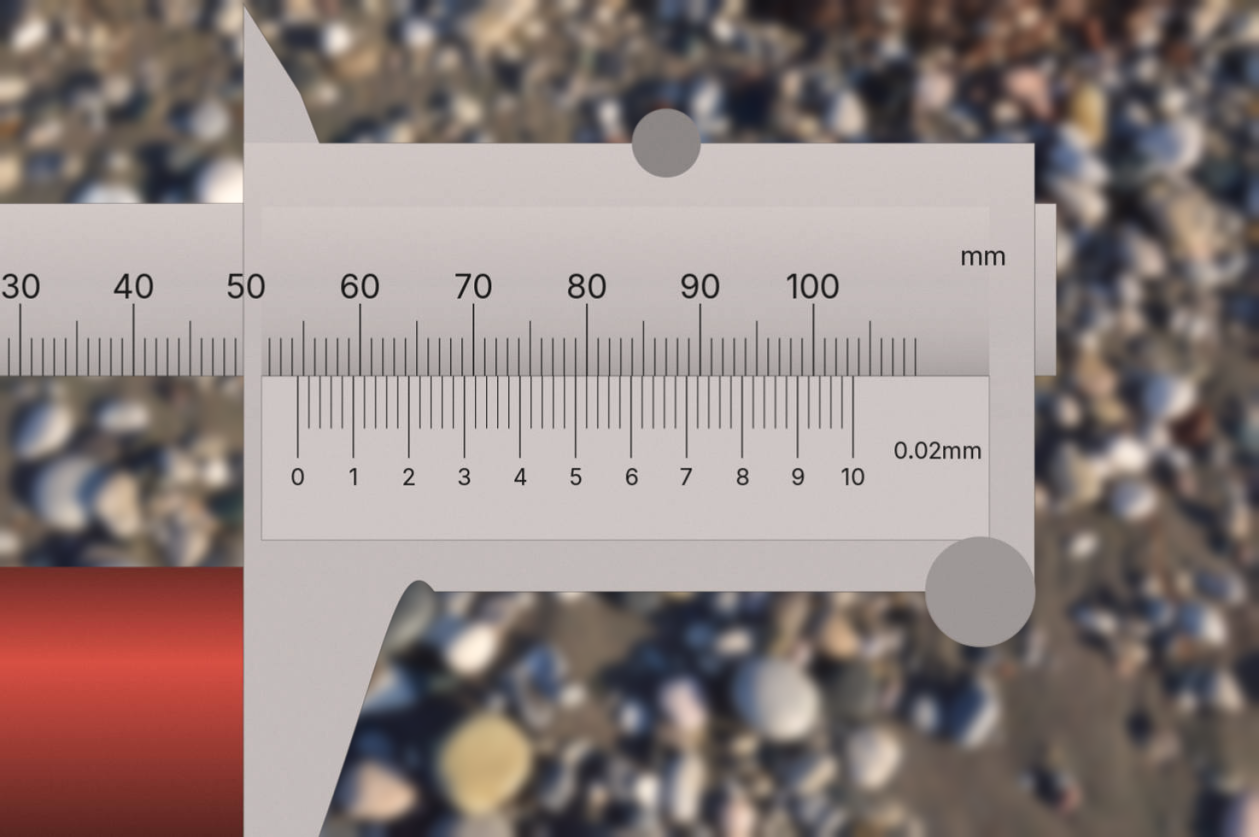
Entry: 54.5 mm
